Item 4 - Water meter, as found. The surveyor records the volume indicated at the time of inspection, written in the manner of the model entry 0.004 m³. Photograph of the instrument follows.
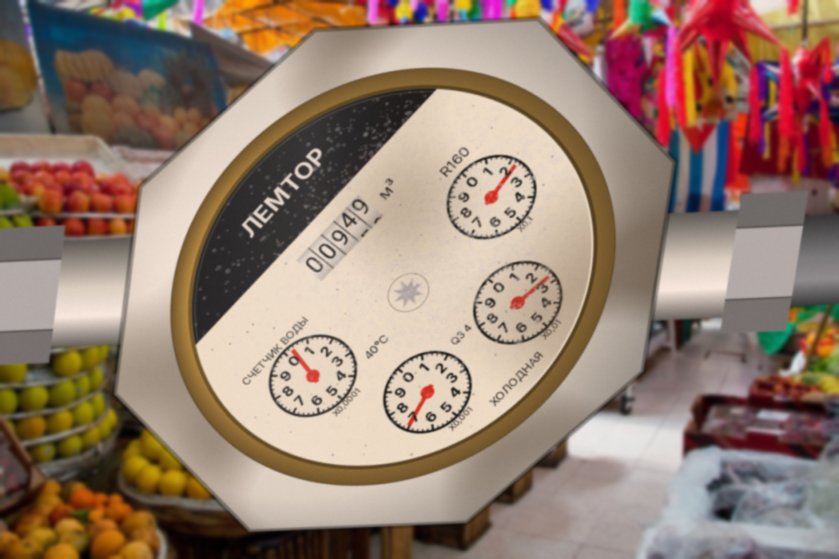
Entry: 949.2270 m³
